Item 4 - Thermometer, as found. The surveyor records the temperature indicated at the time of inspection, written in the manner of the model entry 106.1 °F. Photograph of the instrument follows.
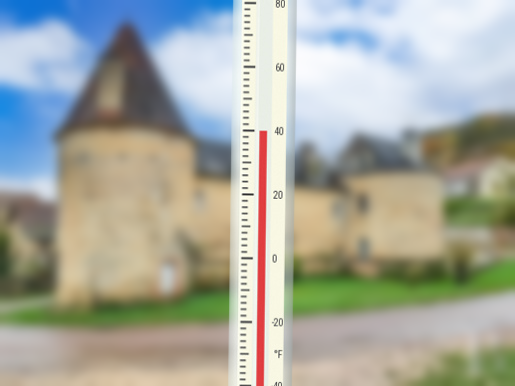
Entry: 40 °F
